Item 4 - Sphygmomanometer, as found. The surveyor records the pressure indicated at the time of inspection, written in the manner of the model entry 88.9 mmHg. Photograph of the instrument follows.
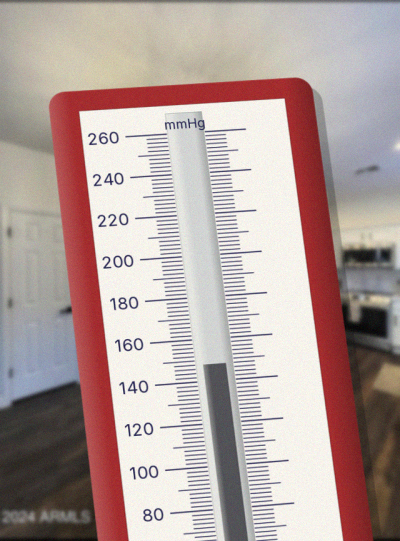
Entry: 148 mmHg
